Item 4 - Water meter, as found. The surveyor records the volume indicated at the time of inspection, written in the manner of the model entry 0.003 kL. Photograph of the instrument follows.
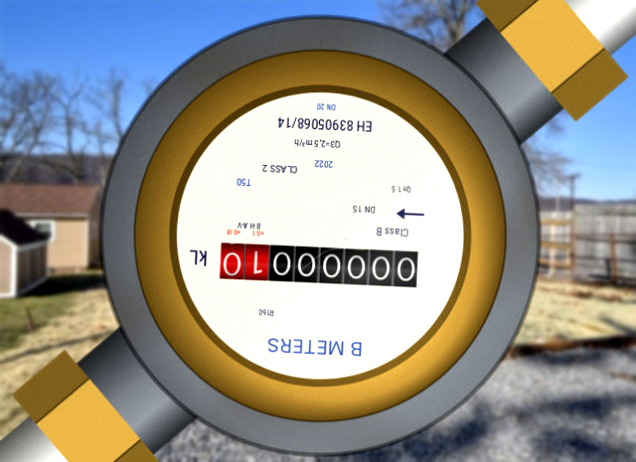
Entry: 0.10 kL
